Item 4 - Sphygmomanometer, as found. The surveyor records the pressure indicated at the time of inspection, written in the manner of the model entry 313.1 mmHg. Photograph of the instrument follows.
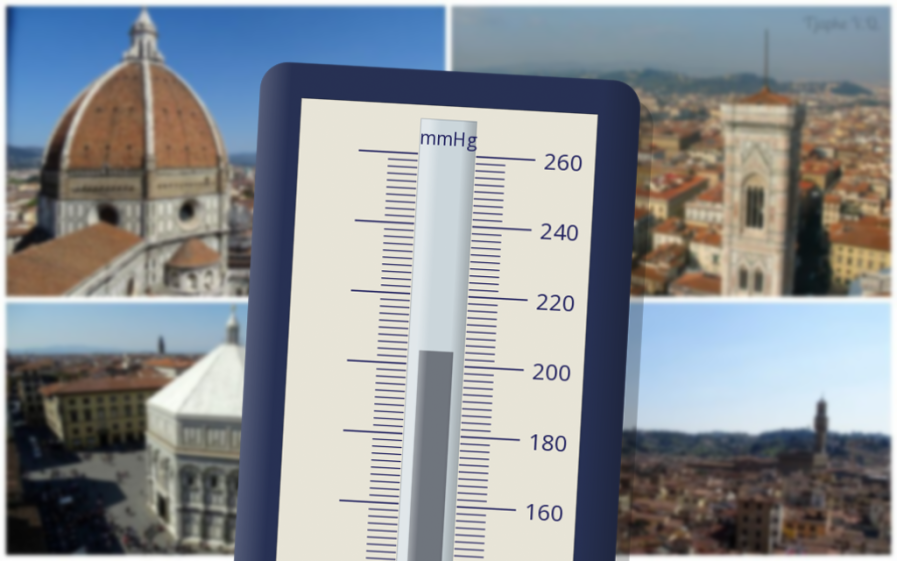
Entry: 204 mmHg
